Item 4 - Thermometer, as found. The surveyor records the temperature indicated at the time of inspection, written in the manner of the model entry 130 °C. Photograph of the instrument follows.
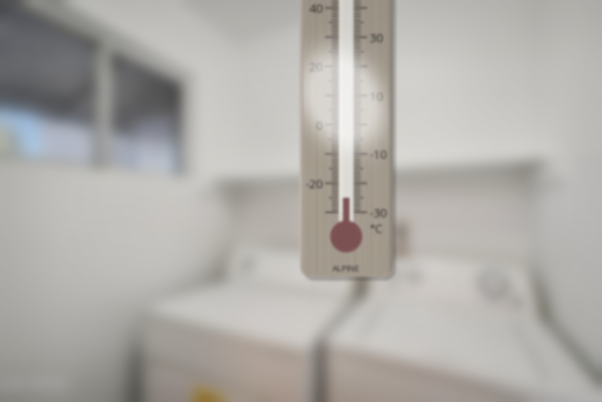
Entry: -25 °C
